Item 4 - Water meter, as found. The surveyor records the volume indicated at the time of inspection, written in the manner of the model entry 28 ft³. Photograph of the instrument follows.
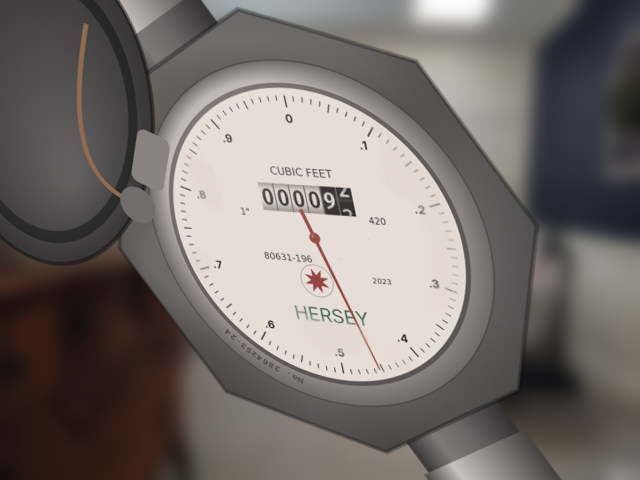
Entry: 92.45 ft³
